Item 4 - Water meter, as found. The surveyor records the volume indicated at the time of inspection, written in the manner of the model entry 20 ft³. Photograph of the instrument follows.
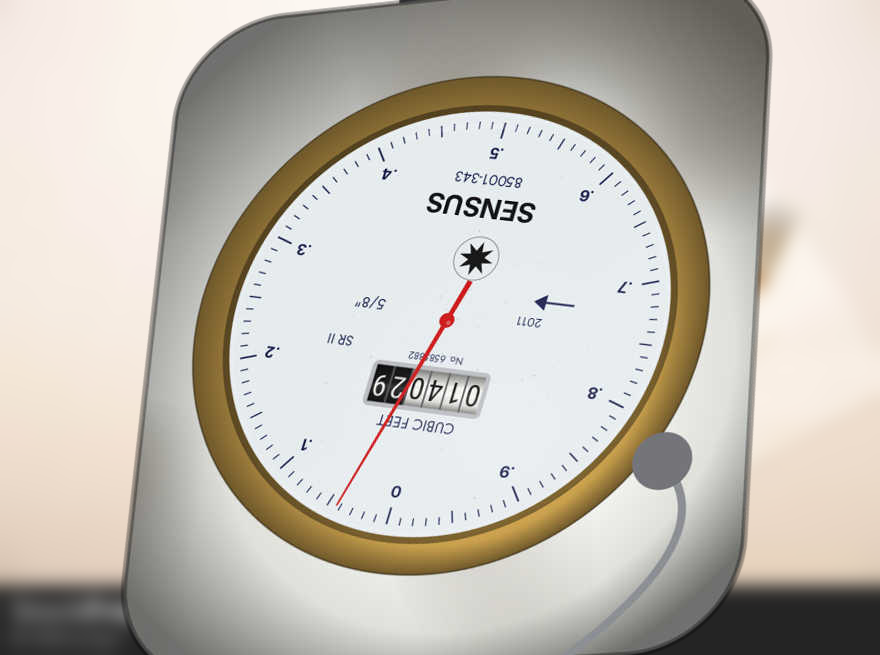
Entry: 14029.04 ft³
